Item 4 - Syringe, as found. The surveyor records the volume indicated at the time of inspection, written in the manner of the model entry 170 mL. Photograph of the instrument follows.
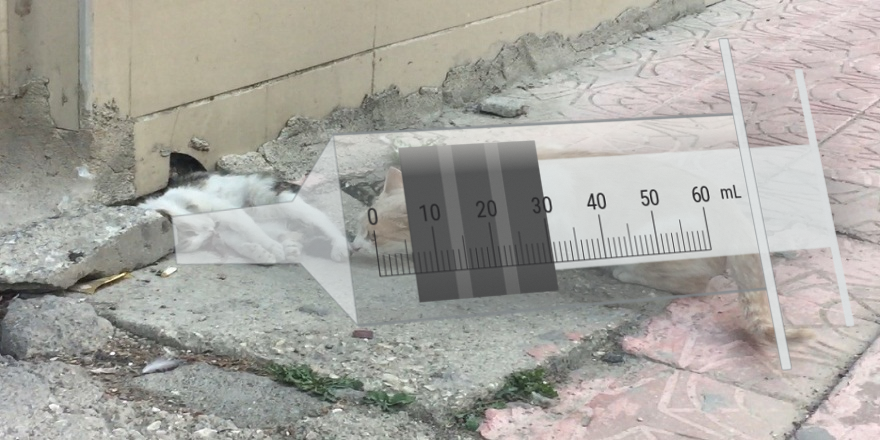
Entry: 6 mL
